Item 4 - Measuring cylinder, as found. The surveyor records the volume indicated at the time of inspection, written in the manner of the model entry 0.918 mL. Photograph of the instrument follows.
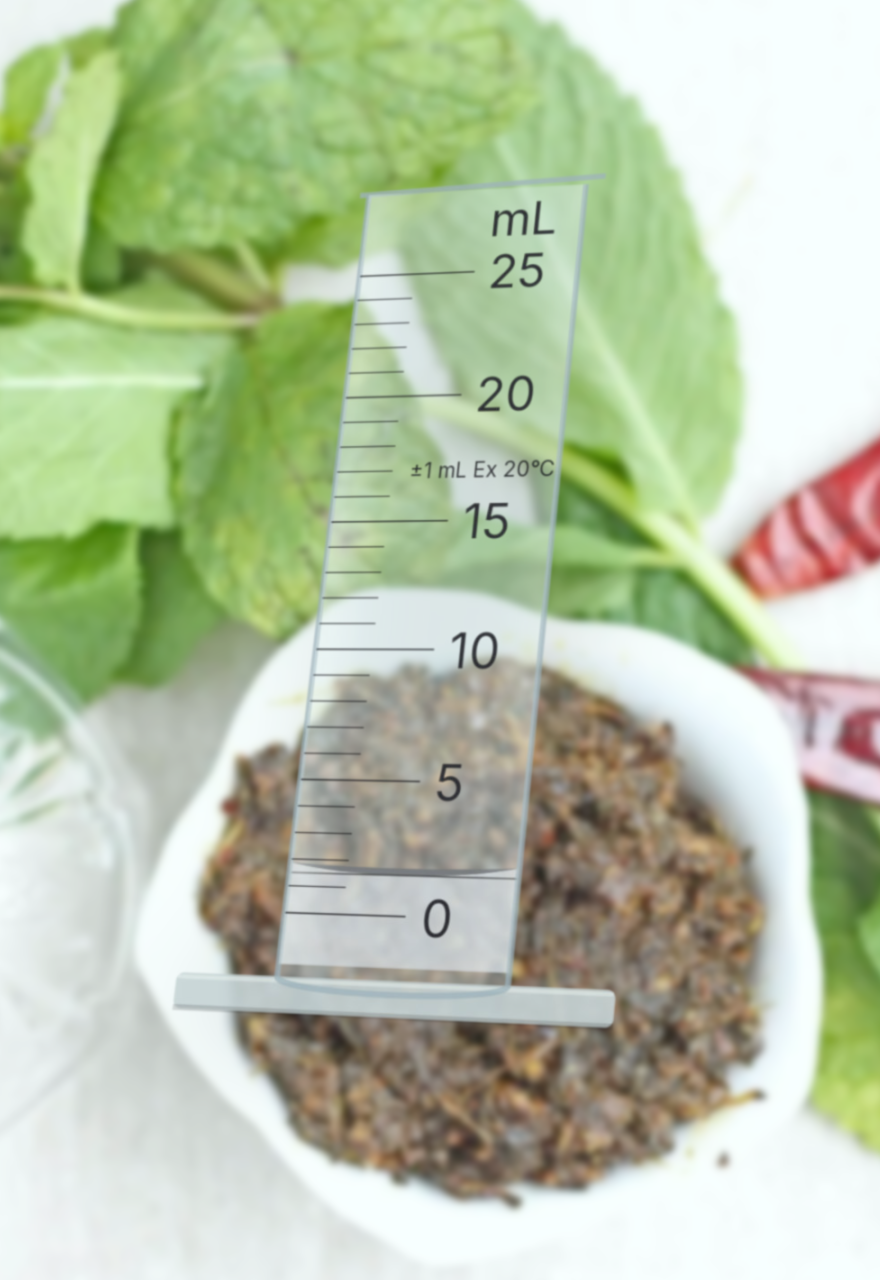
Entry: 1.5 mL
